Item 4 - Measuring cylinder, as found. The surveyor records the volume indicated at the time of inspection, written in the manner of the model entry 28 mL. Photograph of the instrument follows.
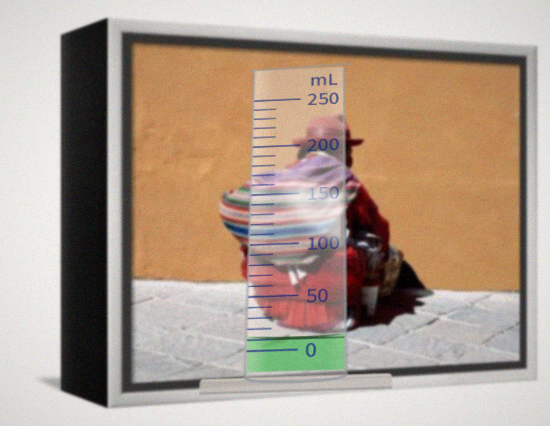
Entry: 10 mL
